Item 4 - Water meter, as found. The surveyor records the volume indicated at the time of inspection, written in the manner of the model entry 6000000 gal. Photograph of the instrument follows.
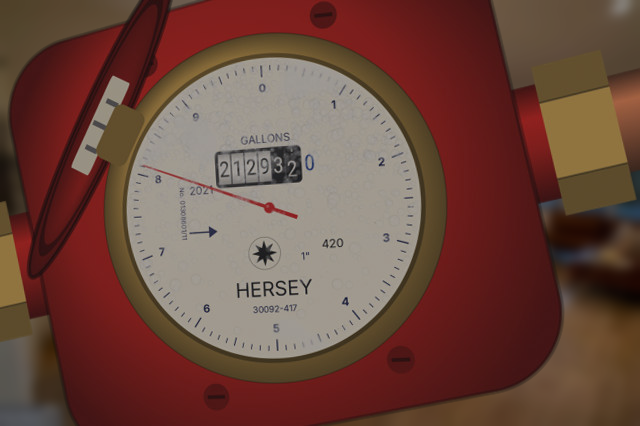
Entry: 2129318.1 gal
